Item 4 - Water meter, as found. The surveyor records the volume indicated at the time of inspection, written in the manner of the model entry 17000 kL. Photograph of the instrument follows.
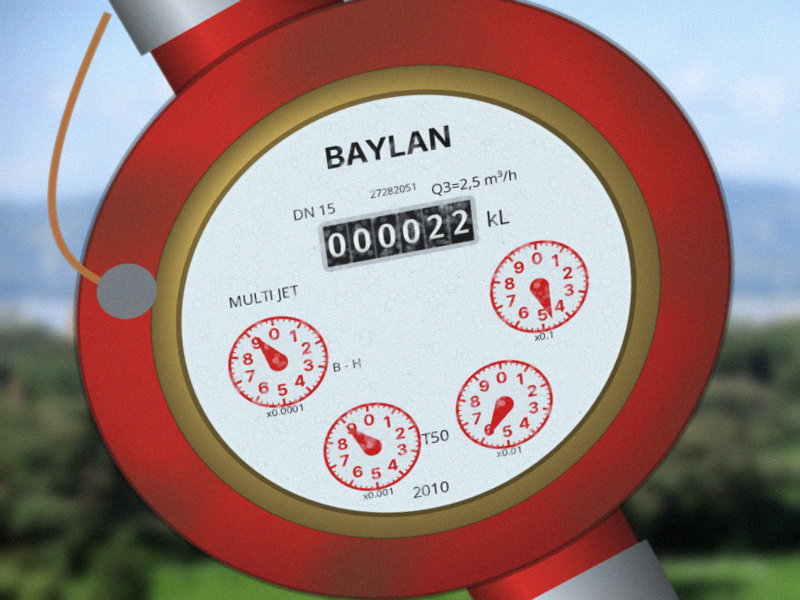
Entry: 22.4589 kL
